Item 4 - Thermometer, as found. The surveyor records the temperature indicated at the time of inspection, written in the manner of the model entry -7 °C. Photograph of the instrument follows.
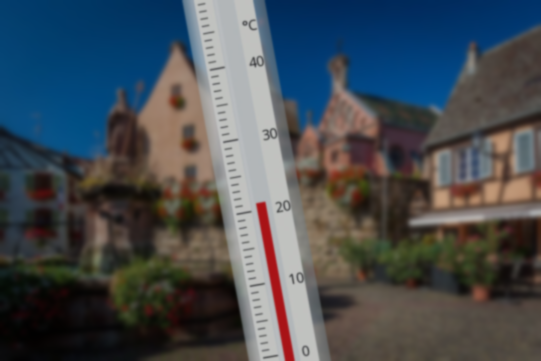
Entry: 21 °C
